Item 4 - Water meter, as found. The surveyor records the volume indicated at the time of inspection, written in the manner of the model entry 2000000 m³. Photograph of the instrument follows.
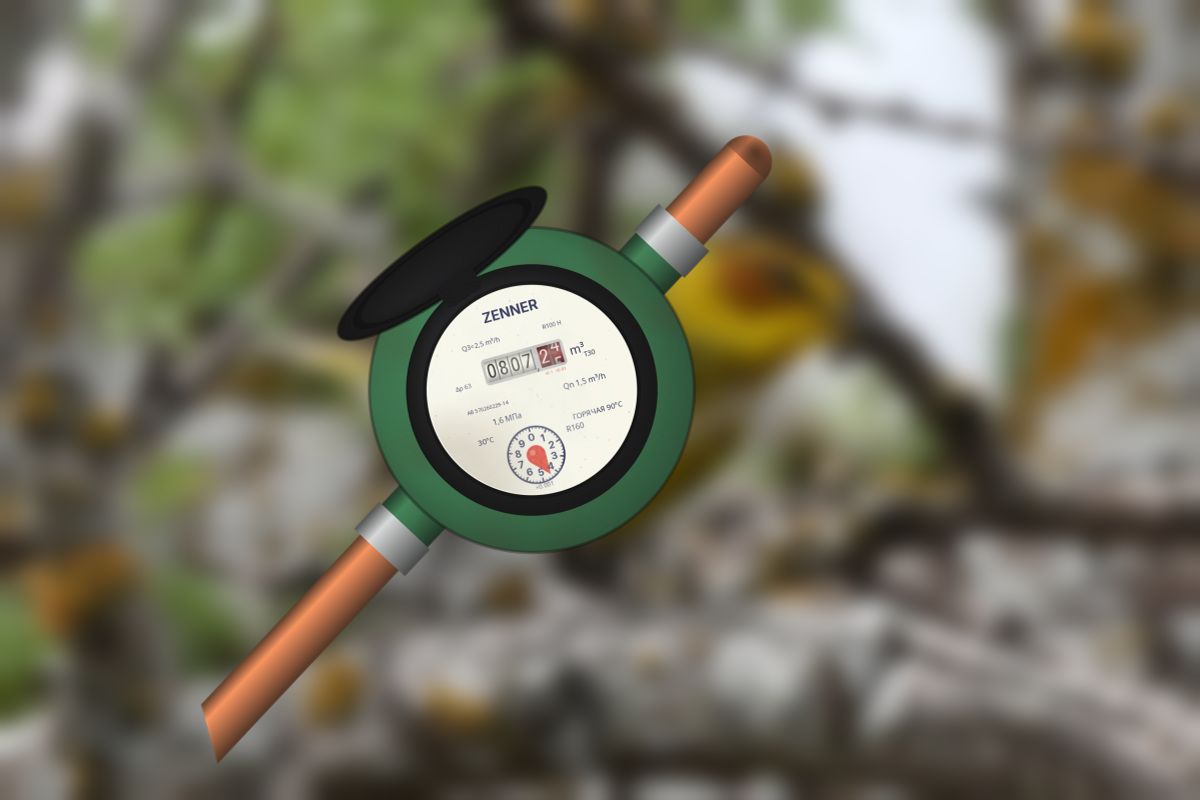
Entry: 807.244 m³
